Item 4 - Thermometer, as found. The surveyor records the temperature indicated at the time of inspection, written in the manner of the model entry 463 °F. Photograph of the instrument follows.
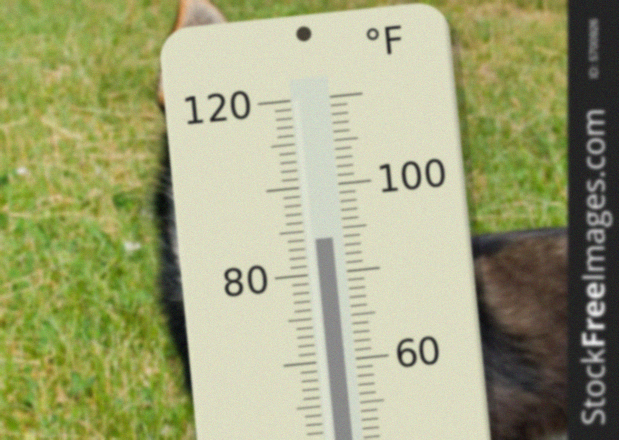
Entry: 88 °F
